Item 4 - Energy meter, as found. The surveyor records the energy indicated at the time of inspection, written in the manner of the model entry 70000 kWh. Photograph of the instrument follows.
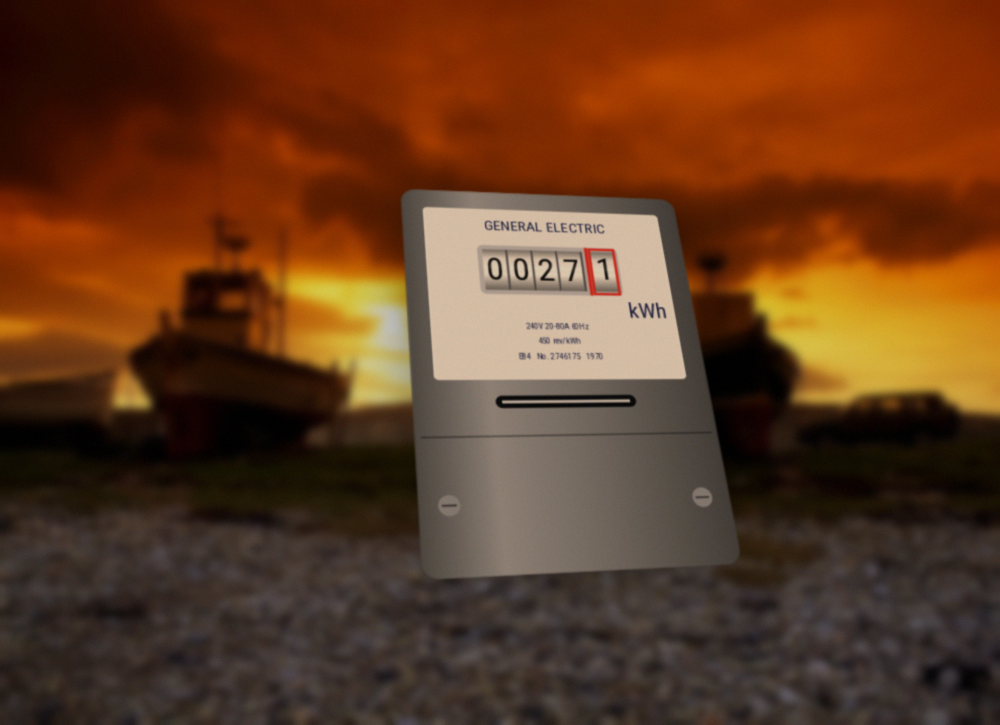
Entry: 27.1 kWh
